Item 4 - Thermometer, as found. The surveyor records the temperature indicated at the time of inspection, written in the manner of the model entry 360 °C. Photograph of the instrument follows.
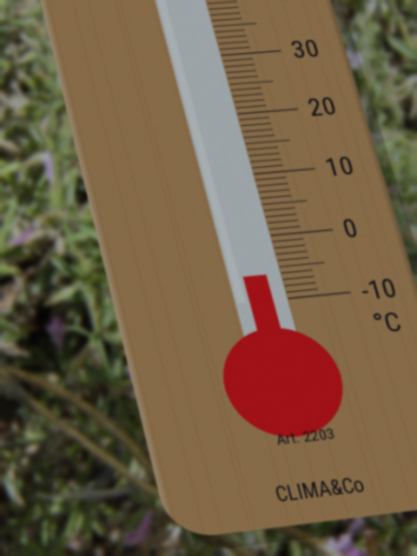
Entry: -6 °C
